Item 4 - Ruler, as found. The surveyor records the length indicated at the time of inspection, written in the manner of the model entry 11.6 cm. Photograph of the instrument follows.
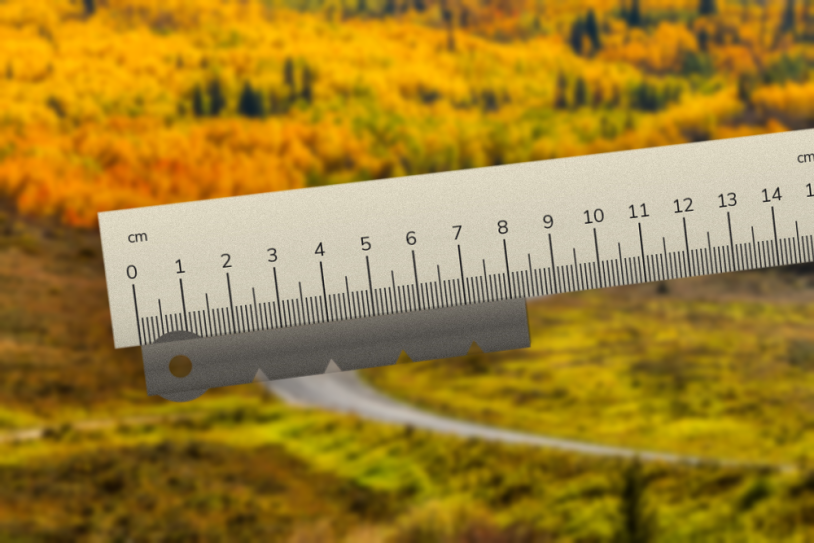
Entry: 8.3 cm
